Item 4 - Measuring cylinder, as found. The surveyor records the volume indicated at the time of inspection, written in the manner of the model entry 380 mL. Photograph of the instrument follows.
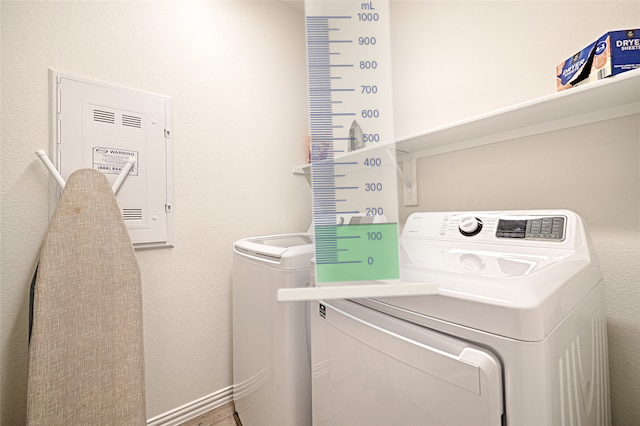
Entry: 150 mL
